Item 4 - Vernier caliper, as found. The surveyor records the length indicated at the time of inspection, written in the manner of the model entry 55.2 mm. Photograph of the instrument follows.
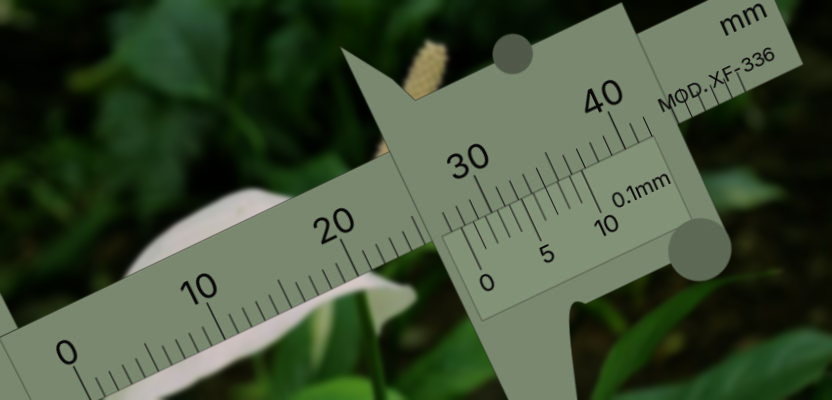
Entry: 27.7 mm
